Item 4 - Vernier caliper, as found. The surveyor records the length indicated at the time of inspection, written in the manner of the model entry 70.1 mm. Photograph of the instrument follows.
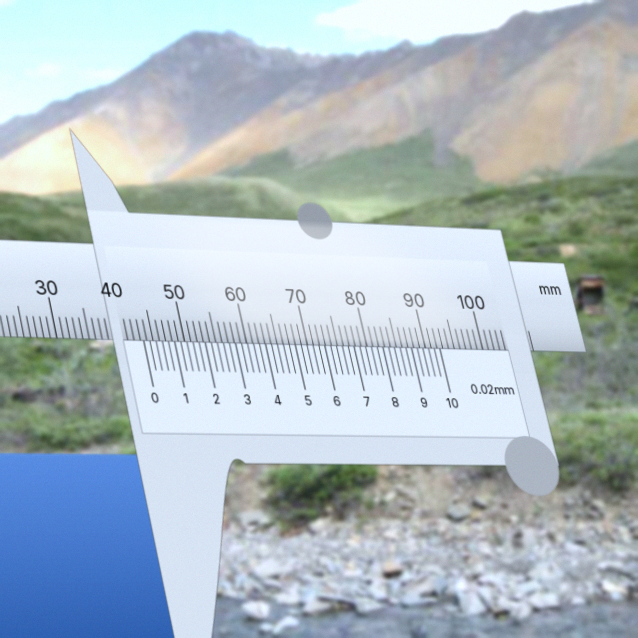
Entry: 43.5 mm
